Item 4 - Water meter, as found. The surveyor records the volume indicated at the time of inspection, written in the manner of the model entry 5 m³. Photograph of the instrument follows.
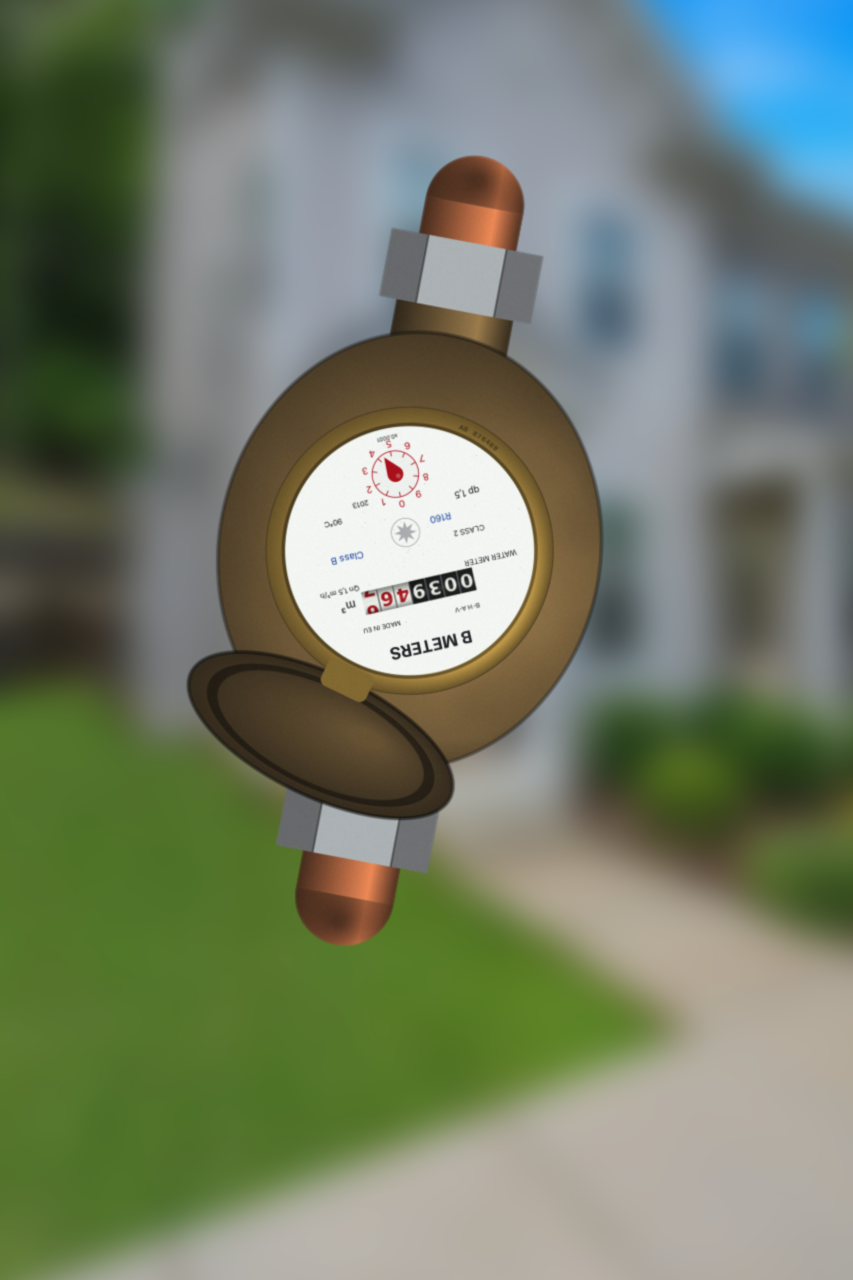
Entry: 39.4664 m³
